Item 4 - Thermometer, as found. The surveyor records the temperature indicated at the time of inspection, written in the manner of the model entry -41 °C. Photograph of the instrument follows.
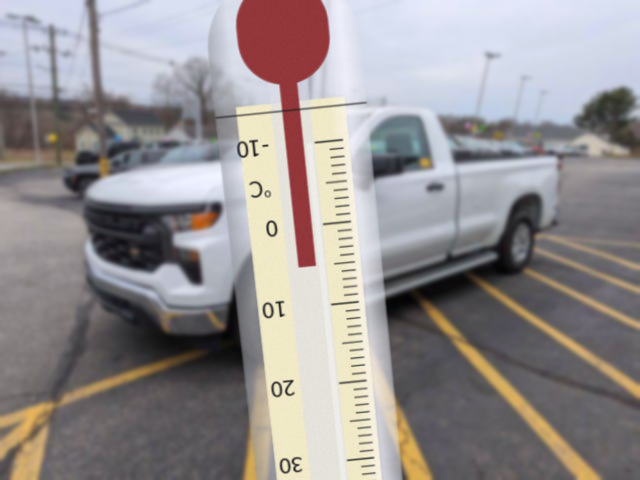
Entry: 5 °C
